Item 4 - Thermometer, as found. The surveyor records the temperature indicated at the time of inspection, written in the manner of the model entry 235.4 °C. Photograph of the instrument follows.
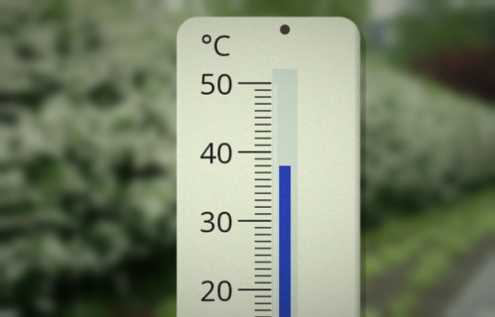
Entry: 38 °C
